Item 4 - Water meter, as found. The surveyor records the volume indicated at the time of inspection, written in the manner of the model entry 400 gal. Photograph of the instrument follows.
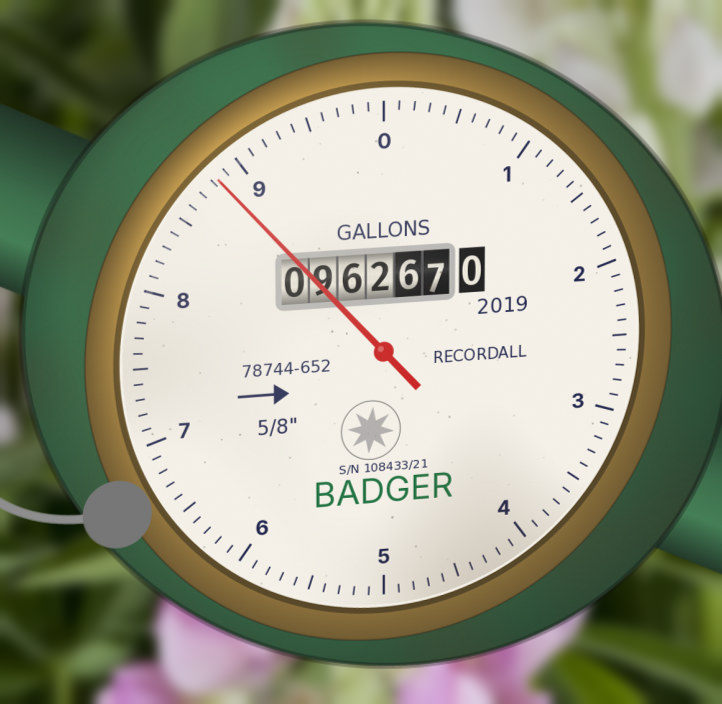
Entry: 962668.8 gal
